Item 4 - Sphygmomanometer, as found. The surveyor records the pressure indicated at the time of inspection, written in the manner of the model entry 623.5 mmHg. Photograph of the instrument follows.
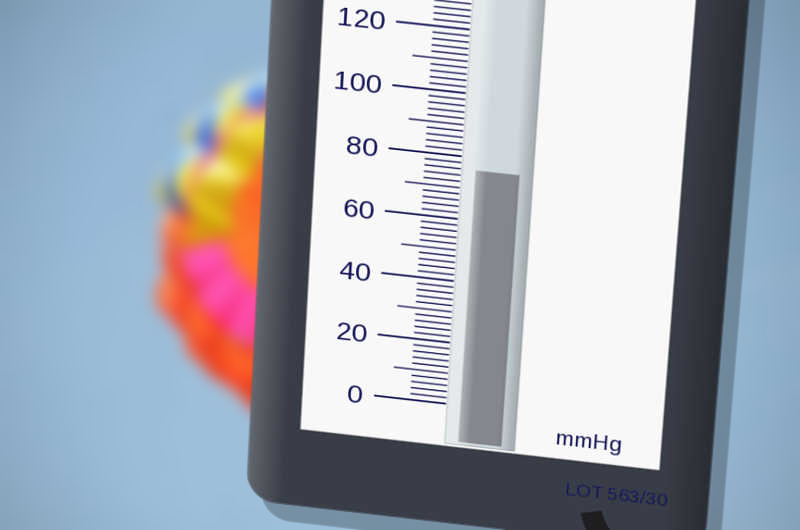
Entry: 76 mmHg
